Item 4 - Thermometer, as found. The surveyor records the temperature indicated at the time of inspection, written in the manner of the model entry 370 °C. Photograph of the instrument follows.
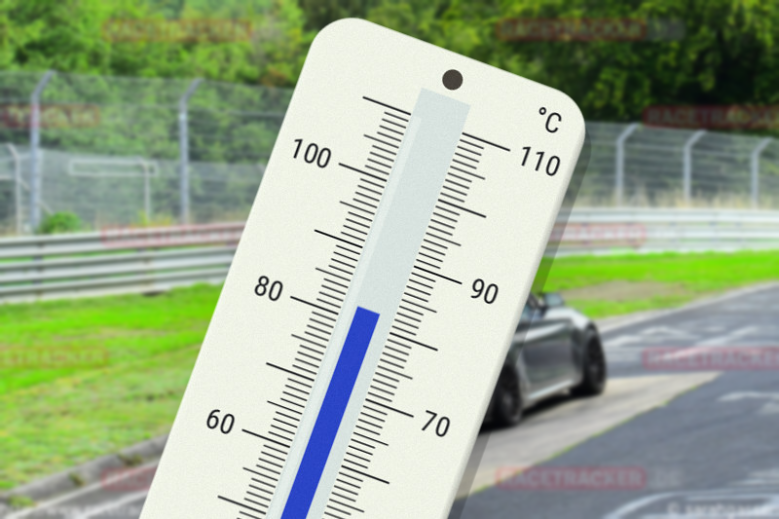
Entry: 82 °C
